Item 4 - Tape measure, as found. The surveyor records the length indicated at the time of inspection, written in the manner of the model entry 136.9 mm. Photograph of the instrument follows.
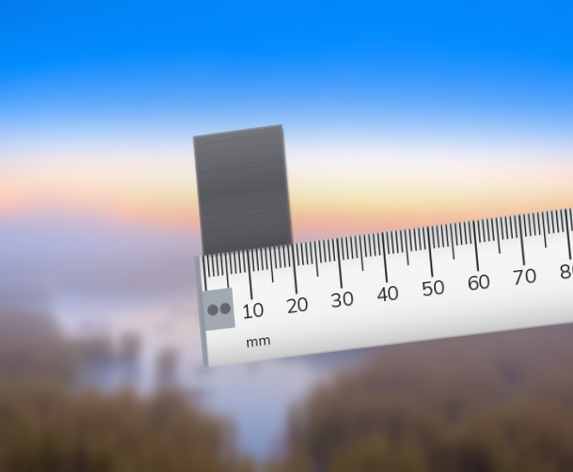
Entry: 20 mm
